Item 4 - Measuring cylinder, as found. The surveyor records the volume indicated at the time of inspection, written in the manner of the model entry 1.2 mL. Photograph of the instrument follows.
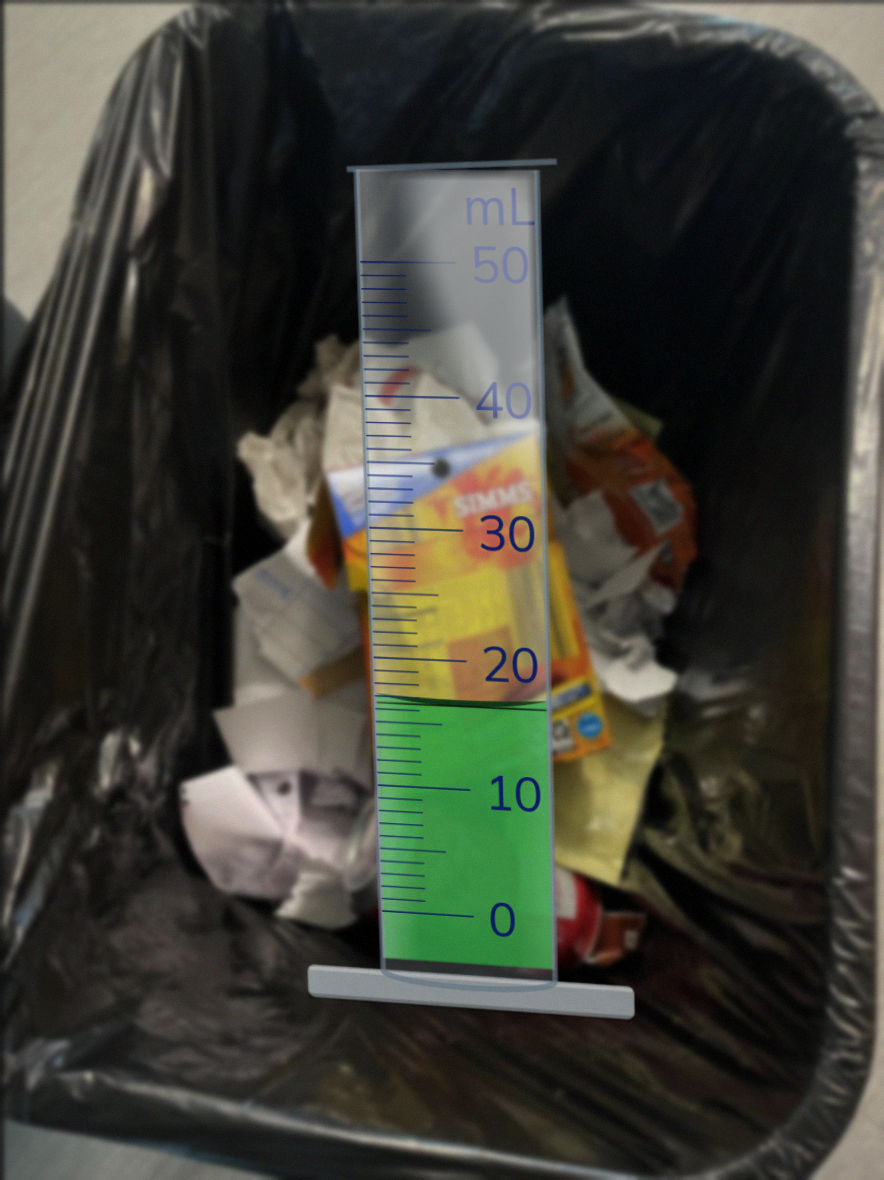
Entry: 16.5 mL
